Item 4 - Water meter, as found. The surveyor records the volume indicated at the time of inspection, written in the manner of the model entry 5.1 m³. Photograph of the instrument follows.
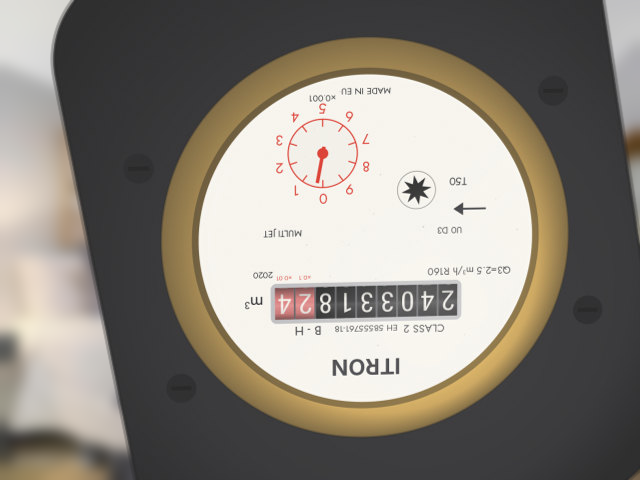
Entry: 2403318.240 m³
